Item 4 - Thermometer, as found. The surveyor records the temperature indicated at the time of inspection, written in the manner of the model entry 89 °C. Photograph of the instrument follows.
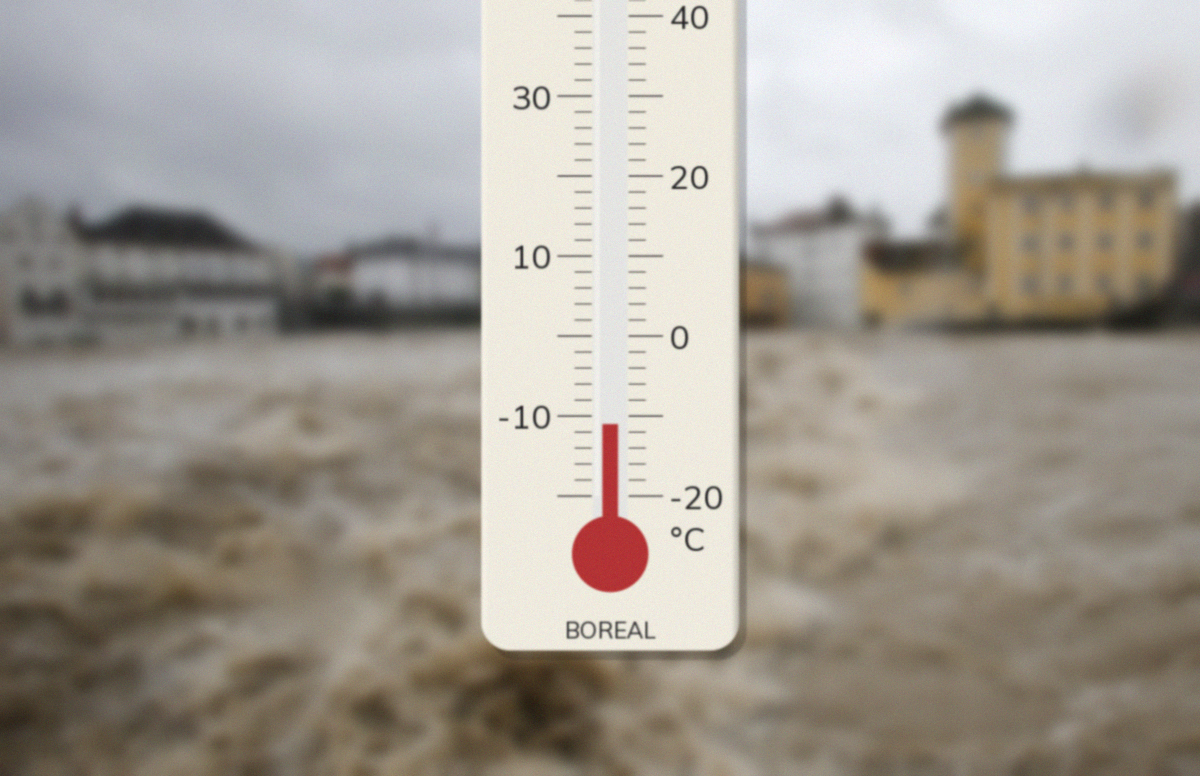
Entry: -11 °C
